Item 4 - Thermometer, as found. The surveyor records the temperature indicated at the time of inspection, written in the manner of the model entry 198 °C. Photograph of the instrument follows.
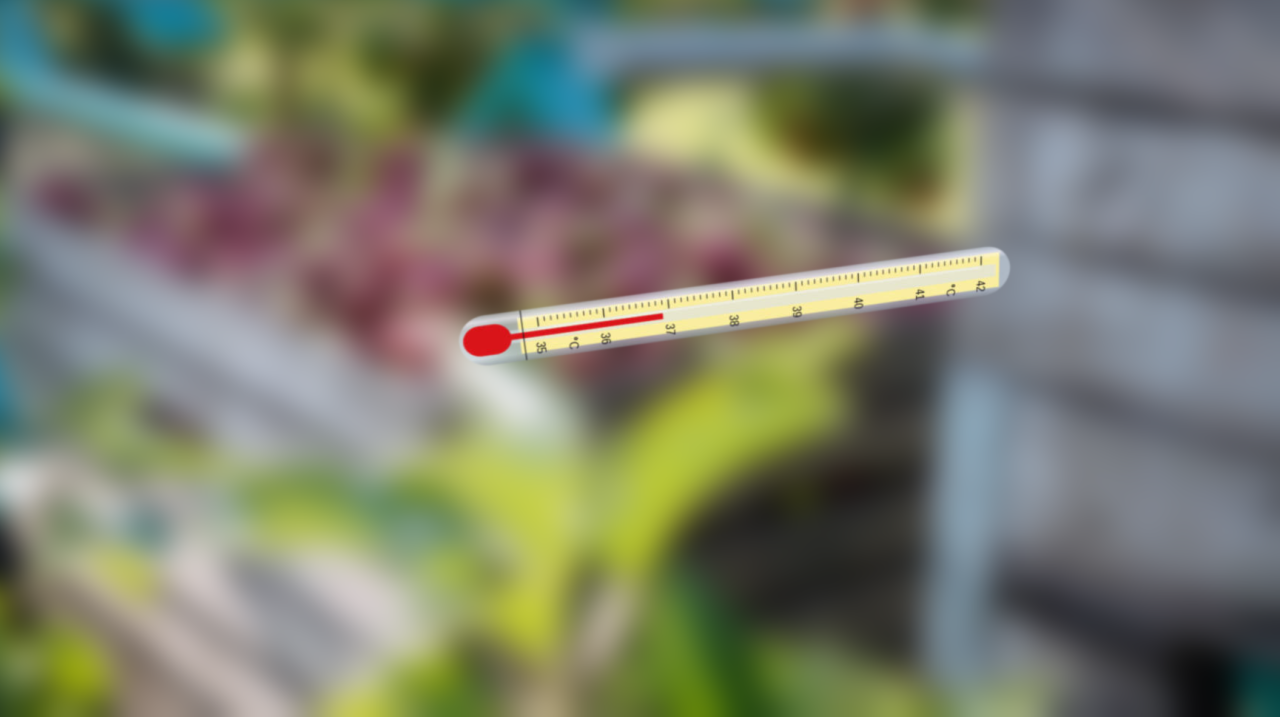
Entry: 36.9 °C
